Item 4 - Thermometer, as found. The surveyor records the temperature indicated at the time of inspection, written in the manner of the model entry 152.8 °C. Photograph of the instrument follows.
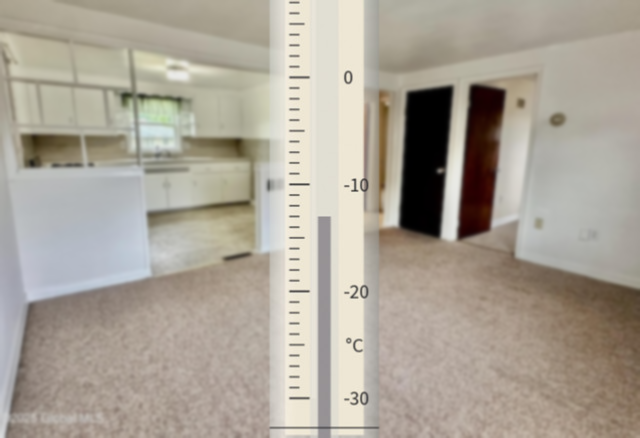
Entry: -13 °C
